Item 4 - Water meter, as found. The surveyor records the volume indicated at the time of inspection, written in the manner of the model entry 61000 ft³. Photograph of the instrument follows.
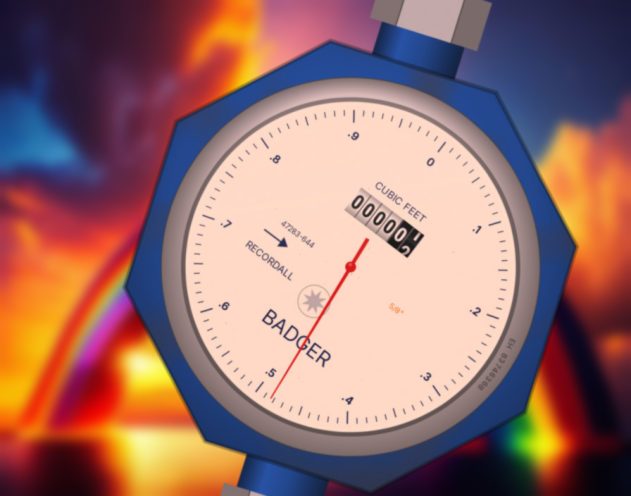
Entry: 1.48 ft³
